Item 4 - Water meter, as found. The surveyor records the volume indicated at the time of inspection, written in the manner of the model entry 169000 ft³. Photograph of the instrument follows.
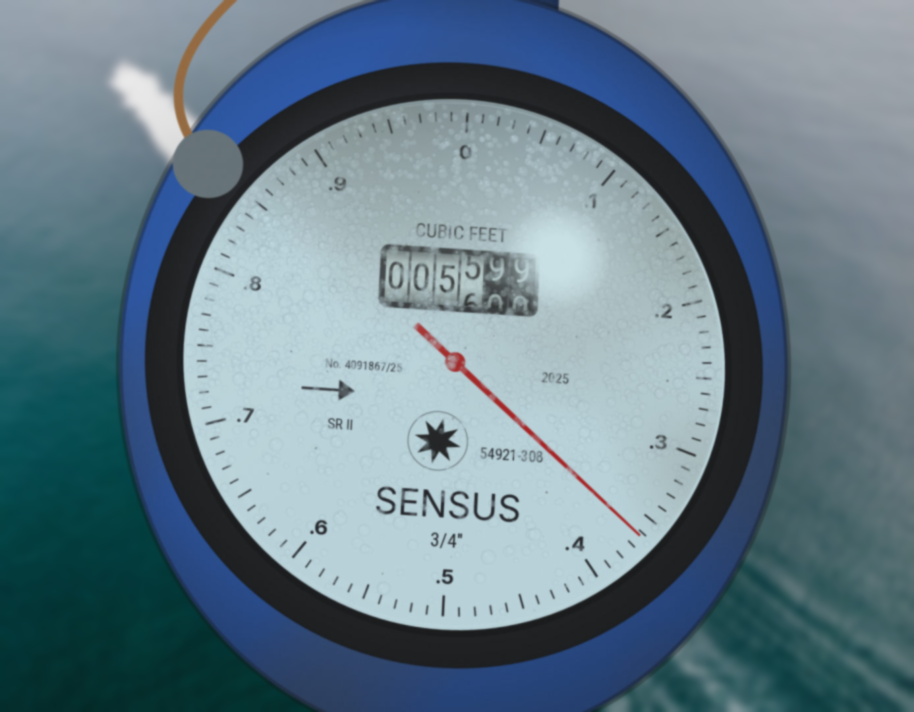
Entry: 5599.36 ft³
